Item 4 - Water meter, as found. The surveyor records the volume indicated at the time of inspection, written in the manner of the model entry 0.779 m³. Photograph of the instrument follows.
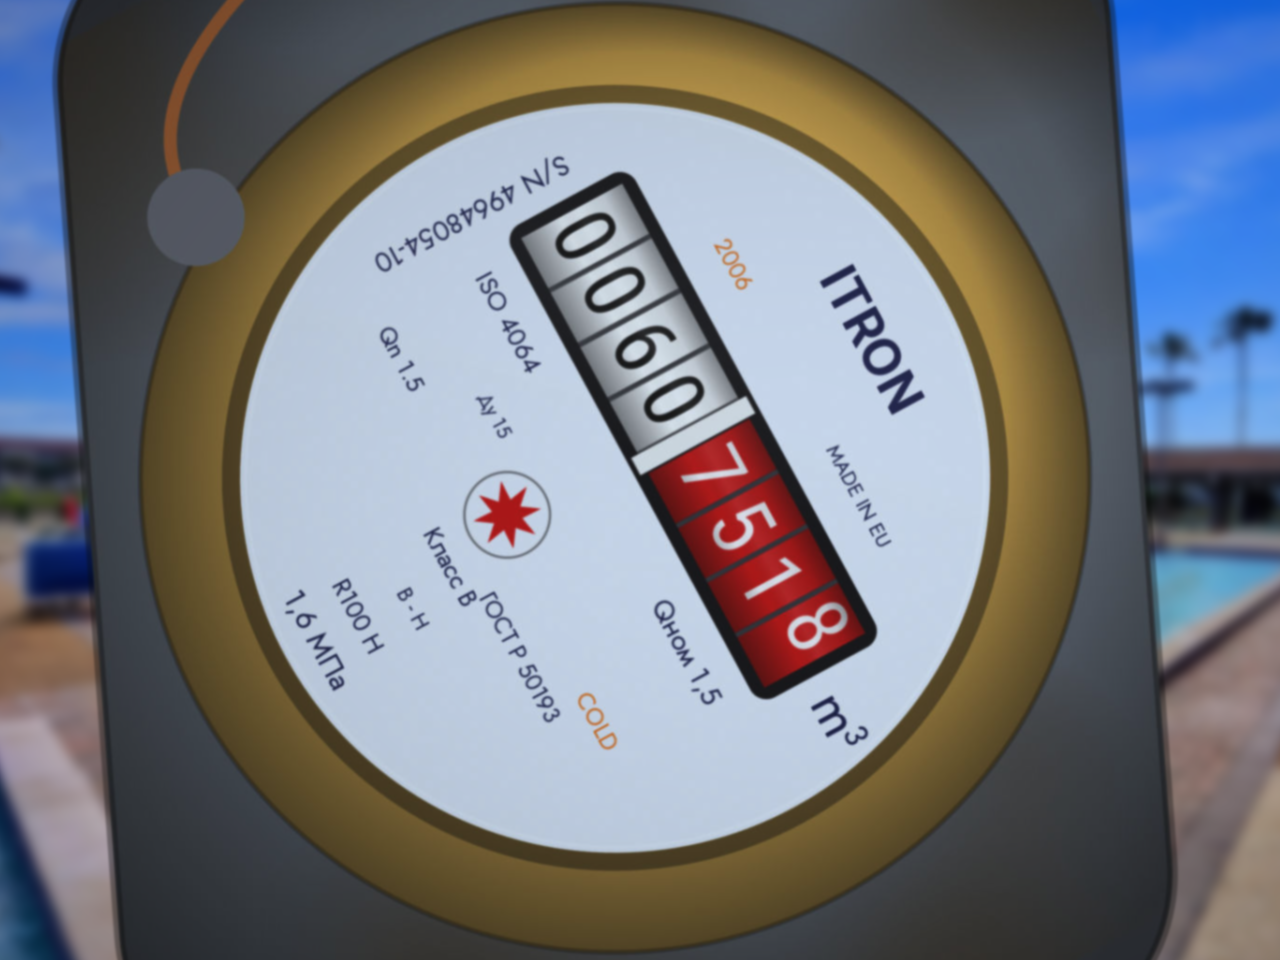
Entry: 60.7518 m³
